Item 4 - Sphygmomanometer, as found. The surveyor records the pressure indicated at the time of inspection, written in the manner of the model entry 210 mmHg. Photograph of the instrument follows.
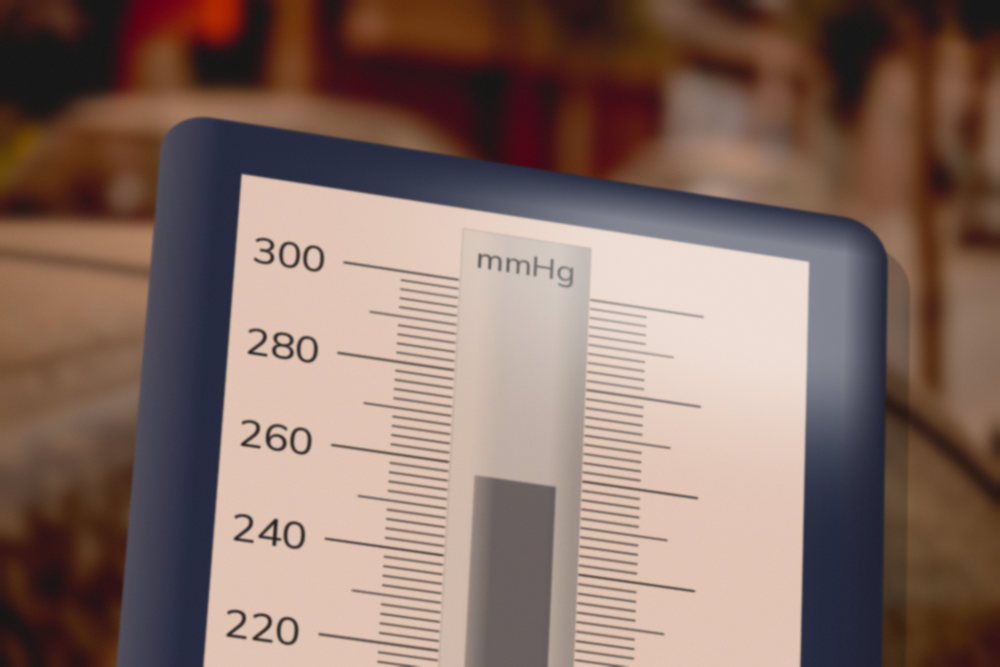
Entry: 258 mmHg
